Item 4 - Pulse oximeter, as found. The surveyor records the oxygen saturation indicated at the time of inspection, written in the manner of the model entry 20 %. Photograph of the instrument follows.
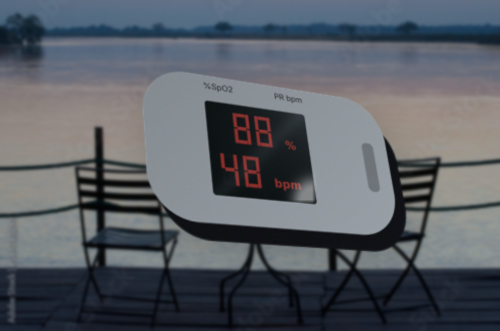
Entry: 88 %
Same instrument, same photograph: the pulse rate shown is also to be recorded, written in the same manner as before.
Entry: 48 bpm
